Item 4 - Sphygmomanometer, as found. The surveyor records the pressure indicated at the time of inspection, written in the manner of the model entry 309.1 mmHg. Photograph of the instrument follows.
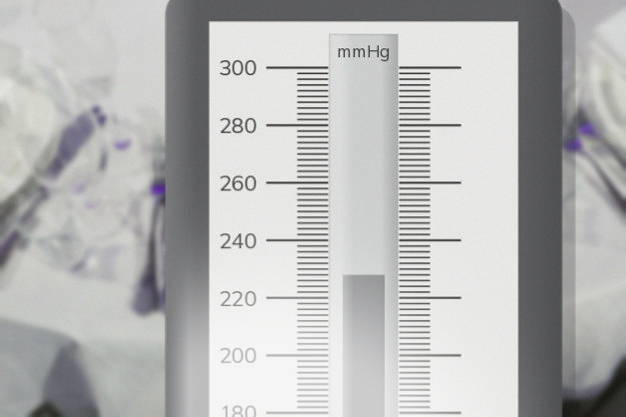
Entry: 228 mmHg
